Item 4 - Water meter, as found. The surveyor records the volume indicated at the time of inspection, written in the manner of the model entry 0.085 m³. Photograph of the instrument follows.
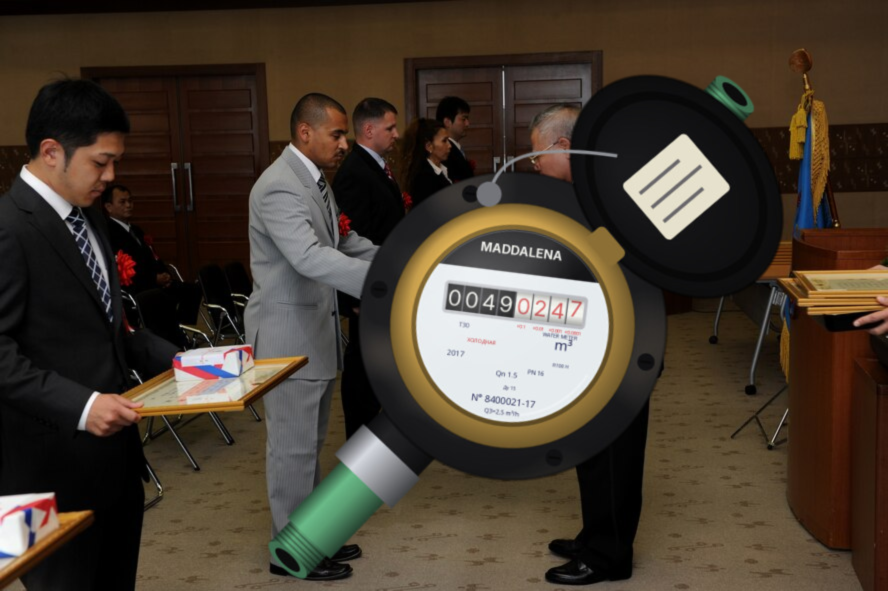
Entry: 49.0247 m³
